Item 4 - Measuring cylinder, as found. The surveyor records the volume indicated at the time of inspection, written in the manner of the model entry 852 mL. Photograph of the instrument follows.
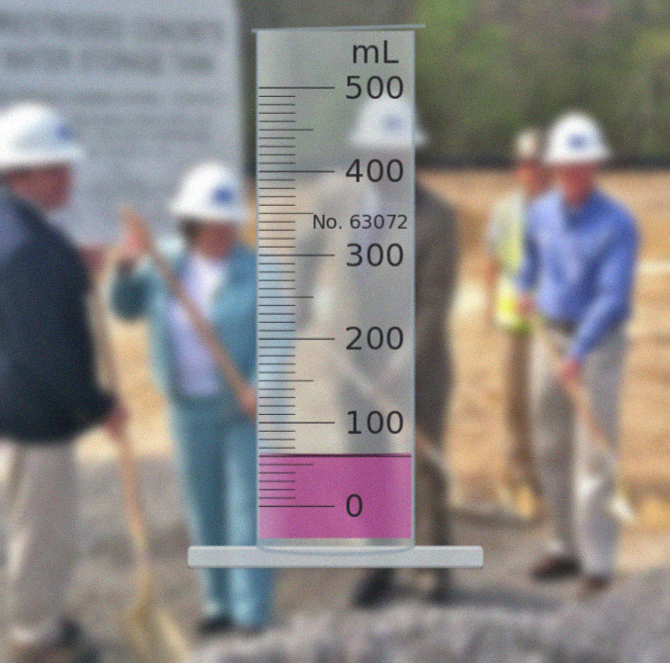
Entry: 60 mL
